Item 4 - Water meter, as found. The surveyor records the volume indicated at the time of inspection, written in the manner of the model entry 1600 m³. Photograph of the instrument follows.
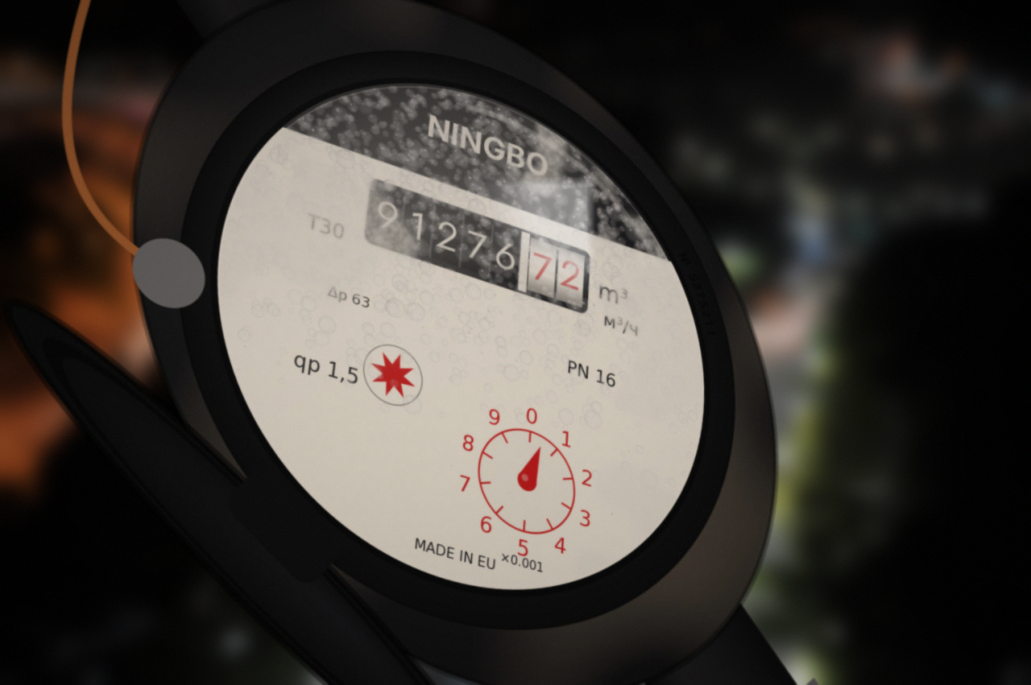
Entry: 91276.720 m³
